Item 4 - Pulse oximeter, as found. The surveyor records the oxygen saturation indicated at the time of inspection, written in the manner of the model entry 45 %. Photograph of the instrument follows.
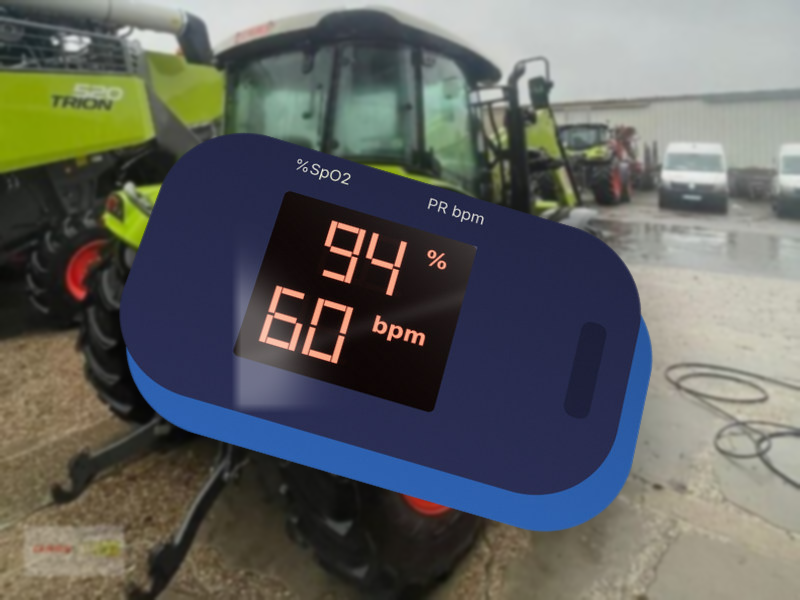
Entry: 94 %
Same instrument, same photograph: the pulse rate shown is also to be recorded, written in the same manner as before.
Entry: 60 bpm
